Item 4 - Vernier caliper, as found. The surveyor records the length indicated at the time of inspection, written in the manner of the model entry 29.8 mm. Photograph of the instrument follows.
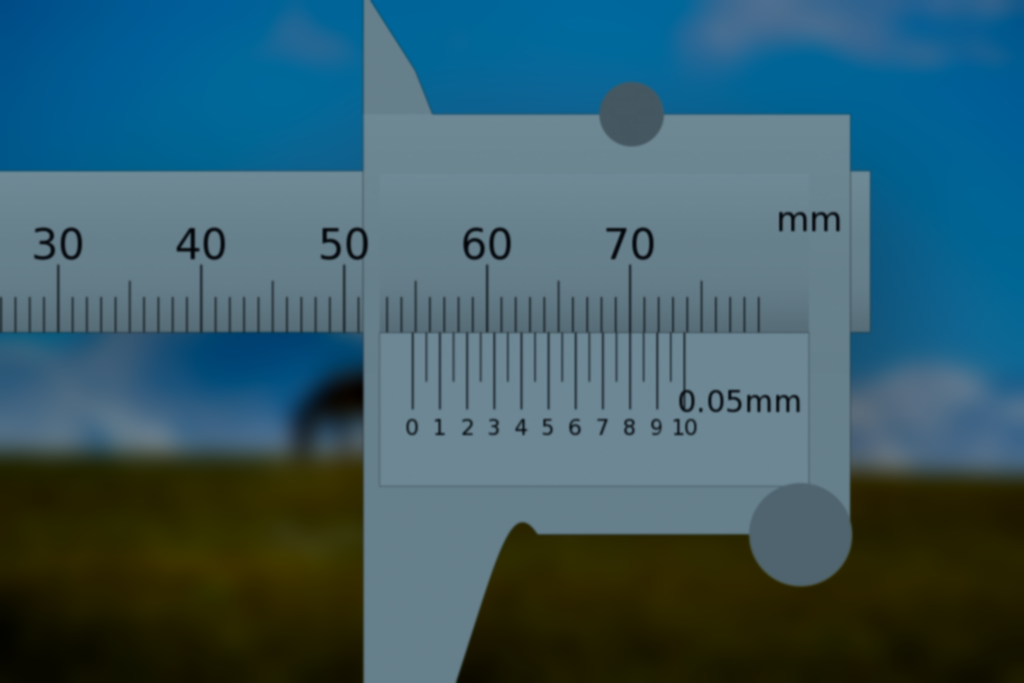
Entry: 54.8 mm
